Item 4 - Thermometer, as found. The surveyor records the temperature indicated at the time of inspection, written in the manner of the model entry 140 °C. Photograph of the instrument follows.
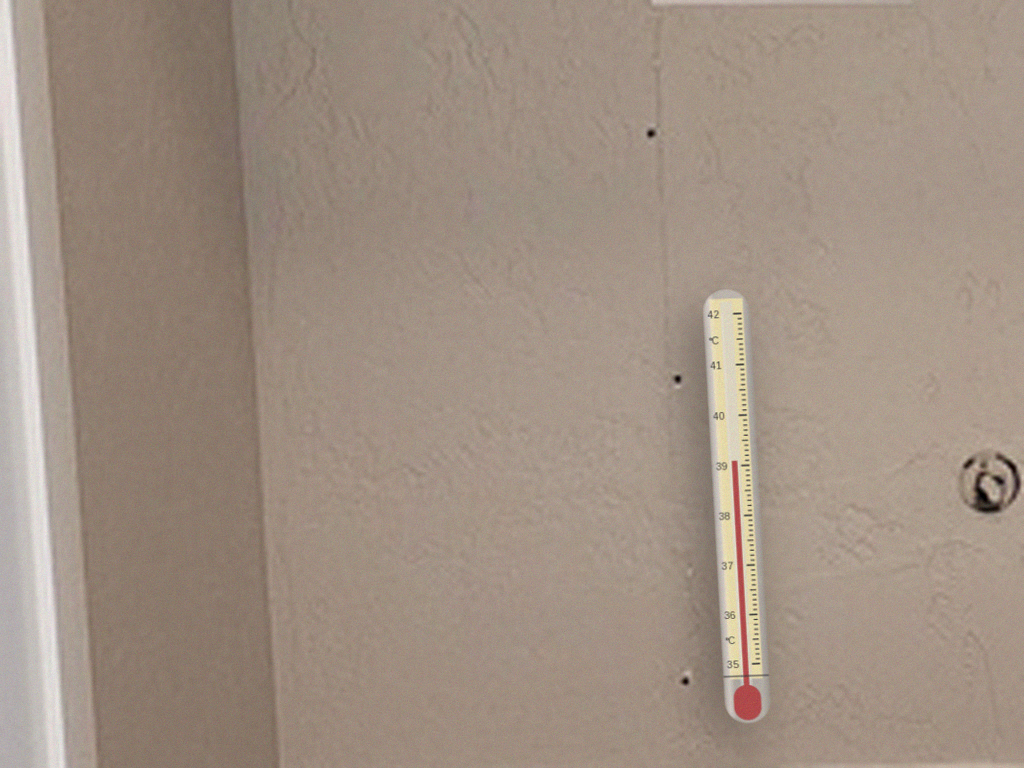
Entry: 39.1 °C
